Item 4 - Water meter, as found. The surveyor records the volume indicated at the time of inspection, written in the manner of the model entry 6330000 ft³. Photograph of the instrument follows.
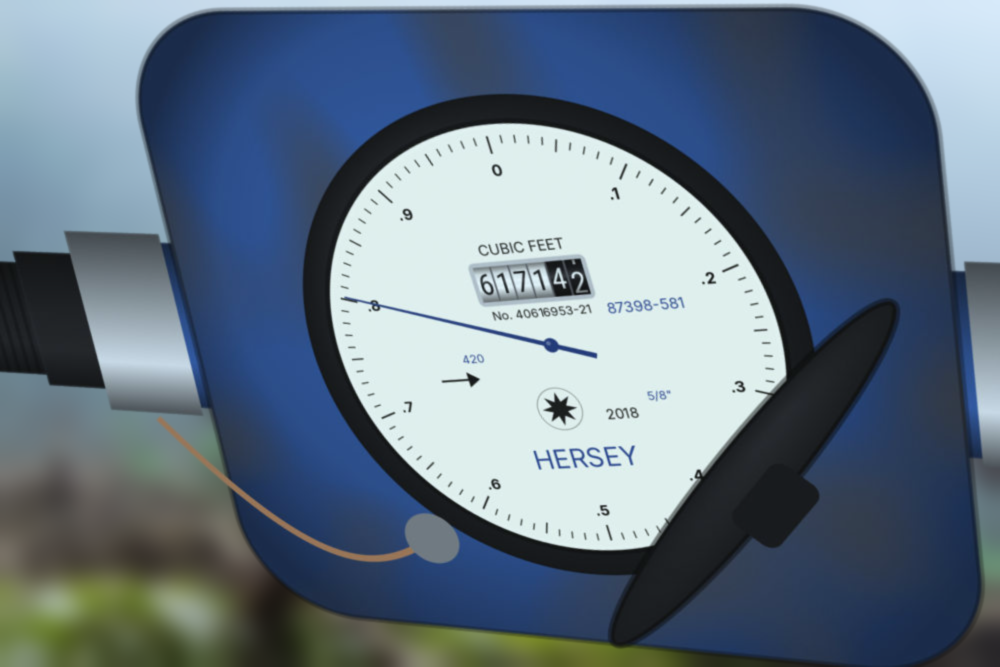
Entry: 617141.80 ft³
